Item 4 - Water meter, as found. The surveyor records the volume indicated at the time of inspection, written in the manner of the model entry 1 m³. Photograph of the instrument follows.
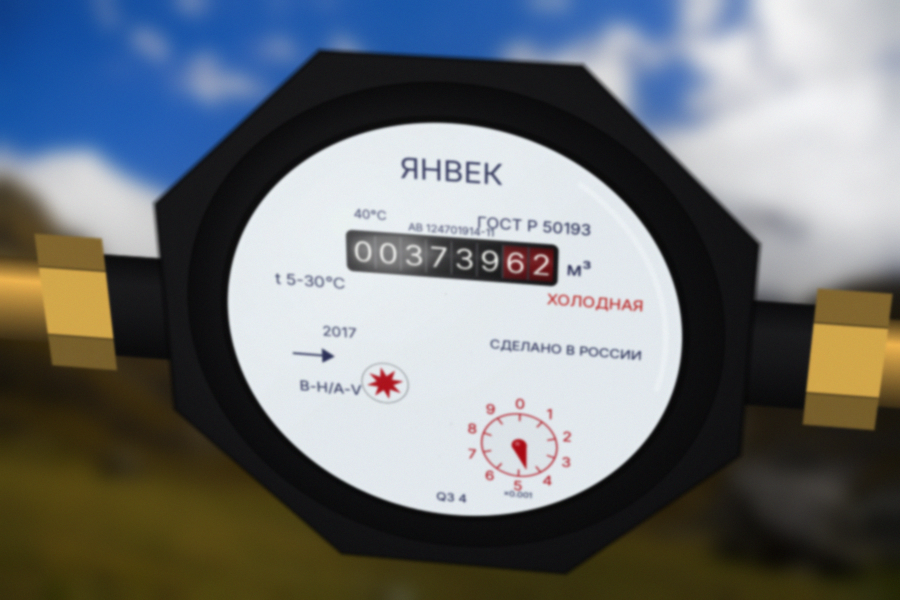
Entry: 3739.624 m³
